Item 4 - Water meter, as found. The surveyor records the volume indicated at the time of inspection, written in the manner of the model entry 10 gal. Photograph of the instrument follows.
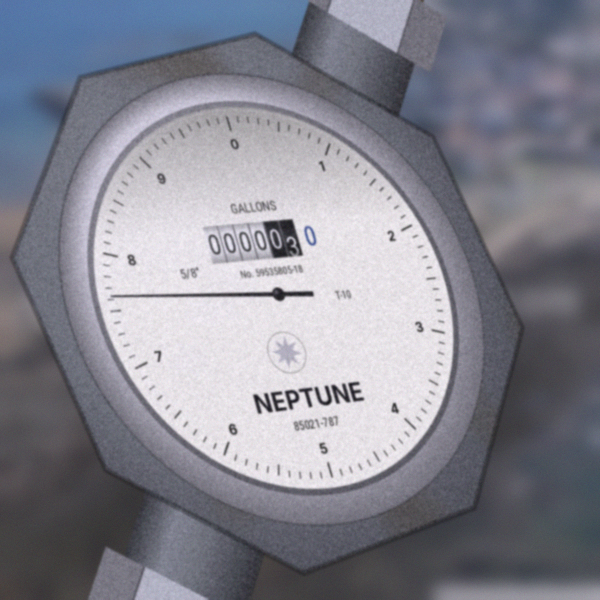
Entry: 27.6 gal
